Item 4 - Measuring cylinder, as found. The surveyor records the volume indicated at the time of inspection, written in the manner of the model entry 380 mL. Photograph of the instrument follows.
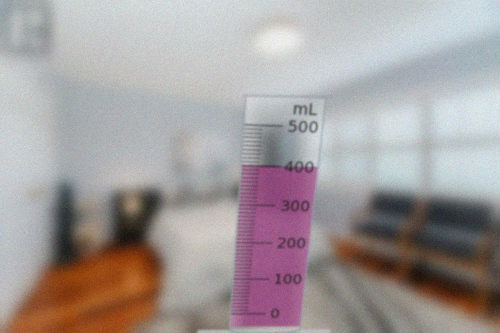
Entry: 400 mL
